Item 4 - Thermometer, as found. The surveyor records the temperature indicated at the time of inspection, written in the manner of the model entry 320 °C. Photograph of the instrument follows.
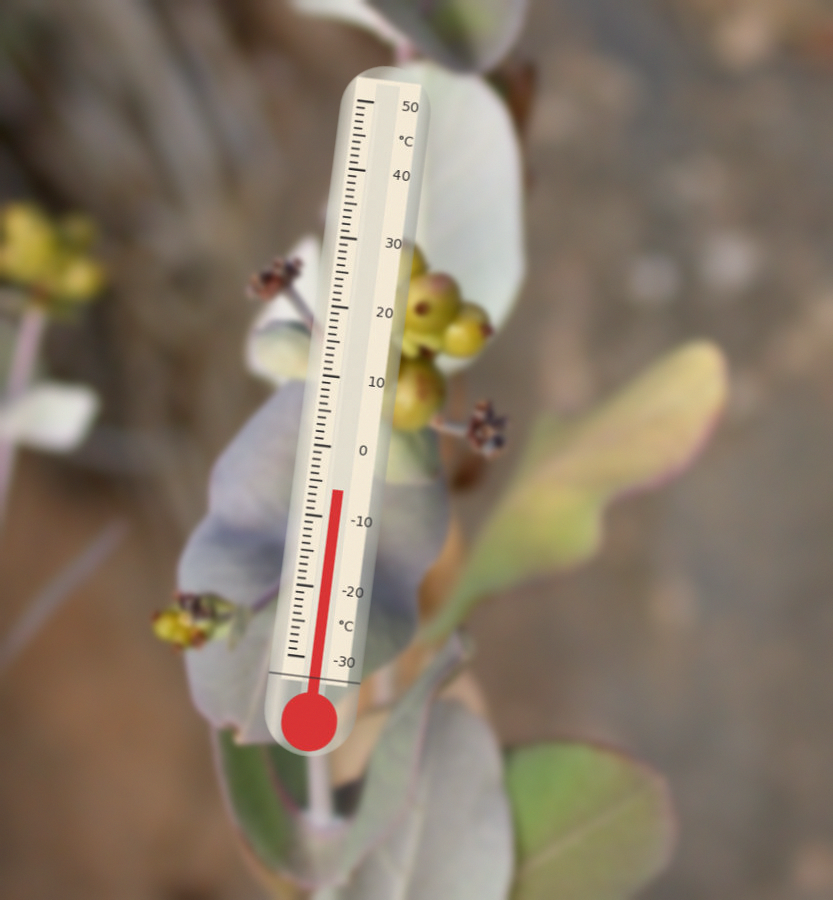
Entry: -6 °C
